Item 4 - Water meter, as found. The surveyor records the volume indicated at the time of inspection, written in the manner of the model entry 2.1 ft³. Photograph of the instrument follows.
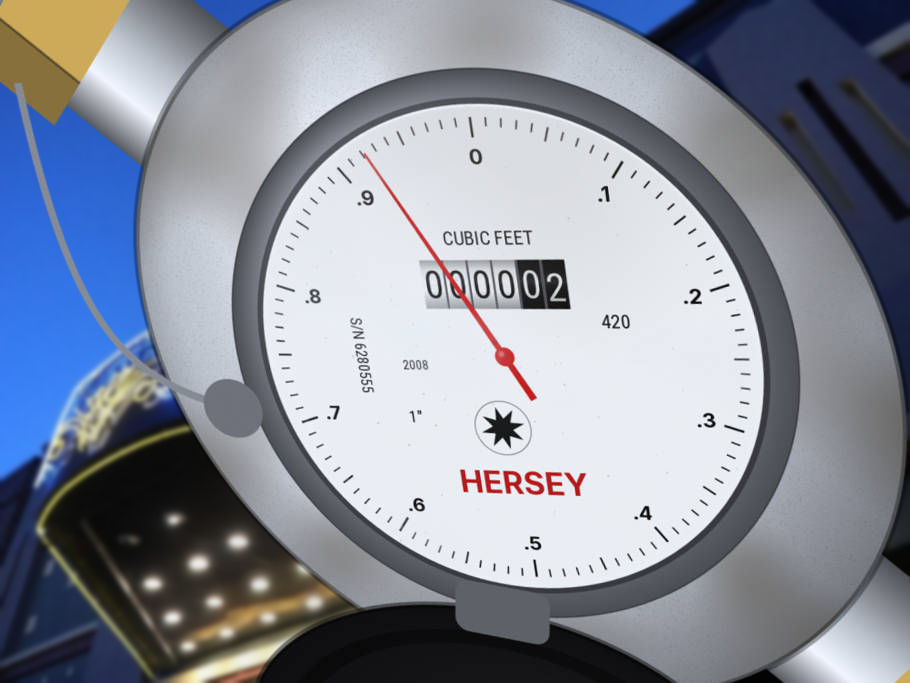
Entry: 1.92 ft³
